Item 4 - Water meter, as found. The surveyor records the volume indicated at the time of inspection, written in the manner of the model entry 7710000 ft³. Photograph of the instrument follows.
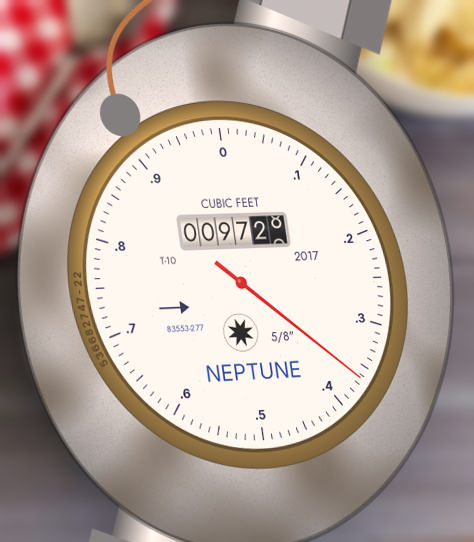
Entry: 9728.36 ft³
